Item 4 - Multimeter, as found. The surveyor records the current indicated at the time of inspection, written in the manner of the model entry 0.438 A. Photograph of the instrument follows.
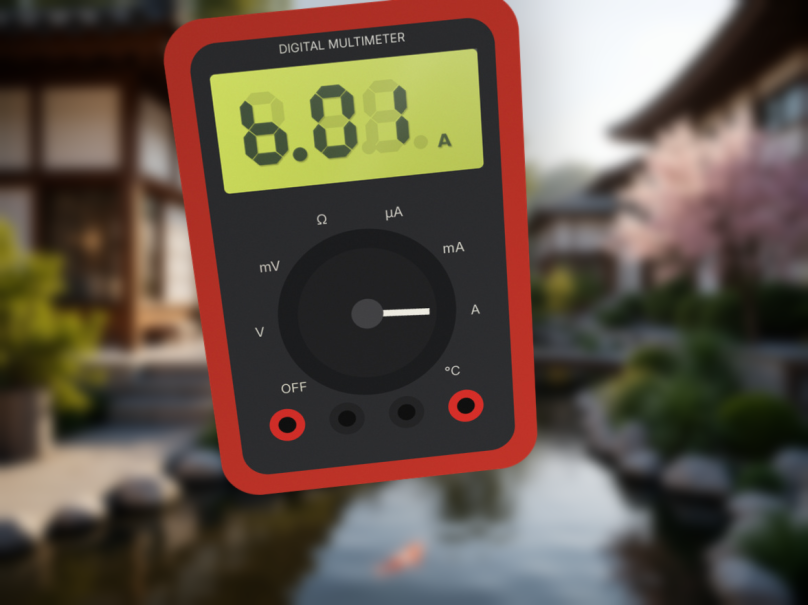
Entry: 6.01 A
